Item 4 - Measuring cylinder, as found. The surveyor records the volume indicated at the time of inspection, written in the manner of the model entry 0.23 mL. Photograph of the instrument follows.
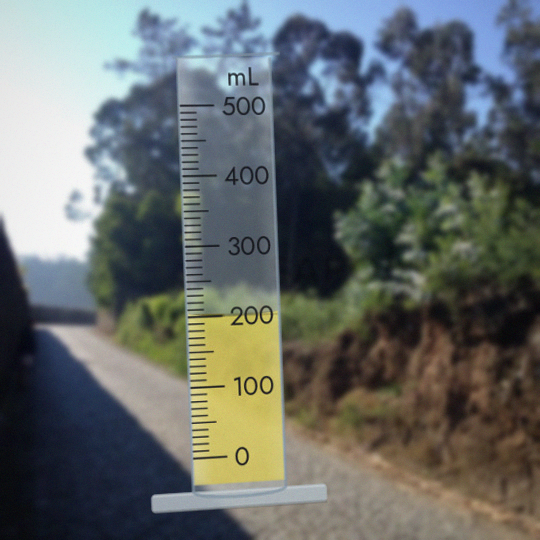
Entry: 200 mL
